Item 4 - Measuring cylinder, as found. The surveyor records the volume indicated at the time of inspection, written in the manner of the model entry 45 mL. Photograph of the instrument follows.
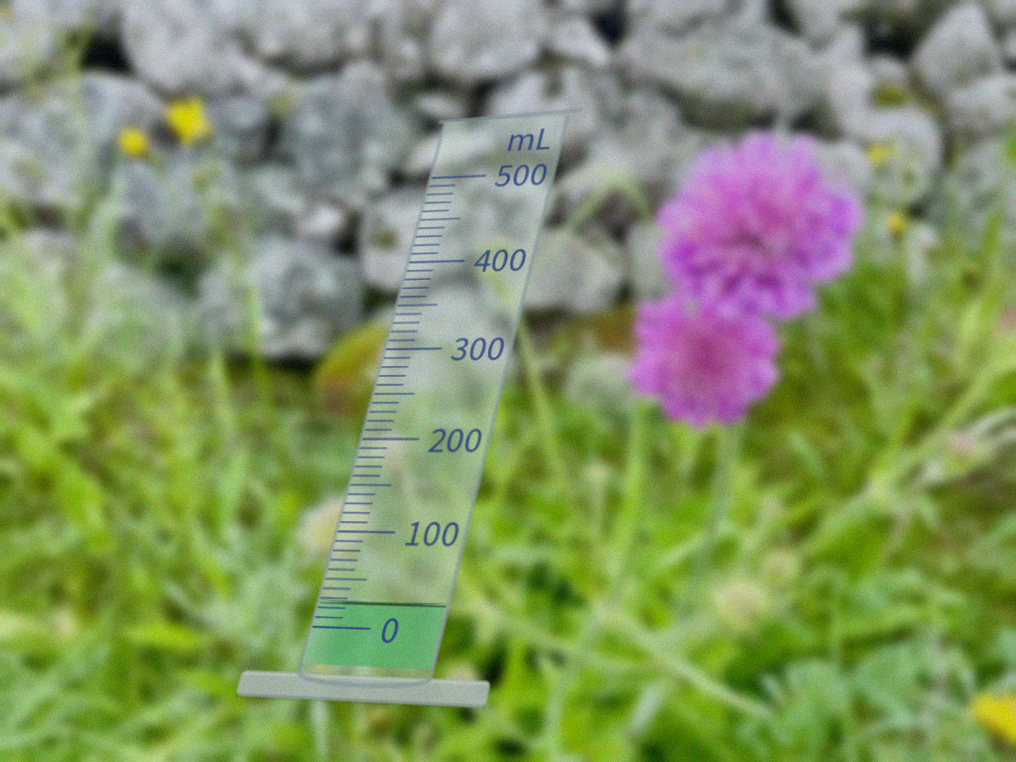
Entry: 25 mL
